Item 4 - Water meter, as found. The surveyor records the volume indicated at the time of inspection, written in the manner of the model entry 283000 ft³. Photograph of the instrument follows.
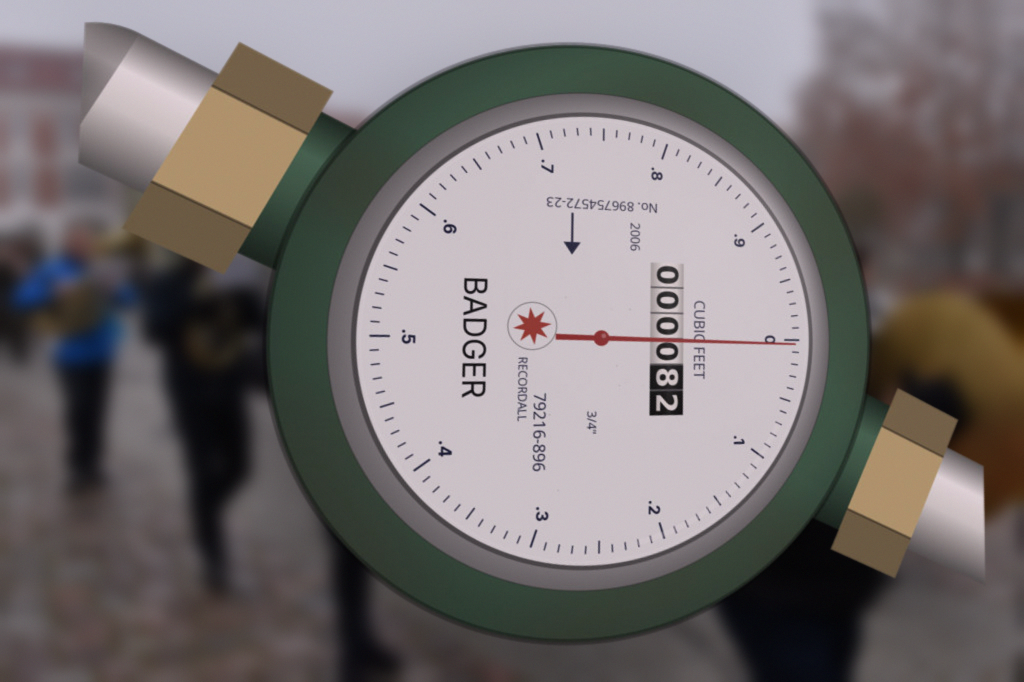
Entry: 82.00 ft³
